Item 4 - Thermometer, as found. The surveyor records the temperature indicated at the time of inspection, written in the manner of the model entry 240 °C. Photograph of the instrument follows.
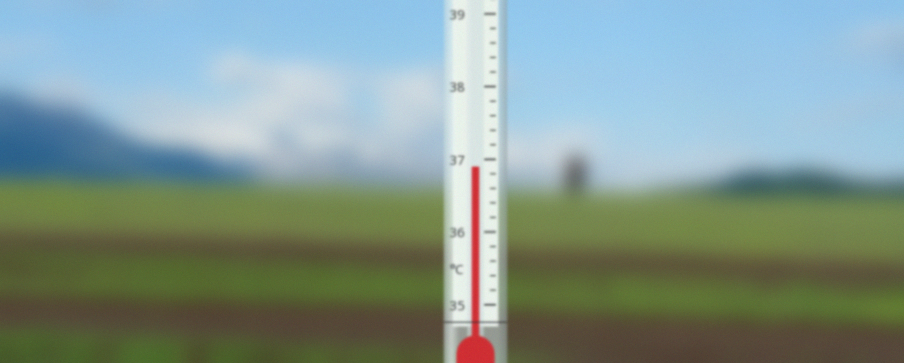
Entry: 36.9 °C
